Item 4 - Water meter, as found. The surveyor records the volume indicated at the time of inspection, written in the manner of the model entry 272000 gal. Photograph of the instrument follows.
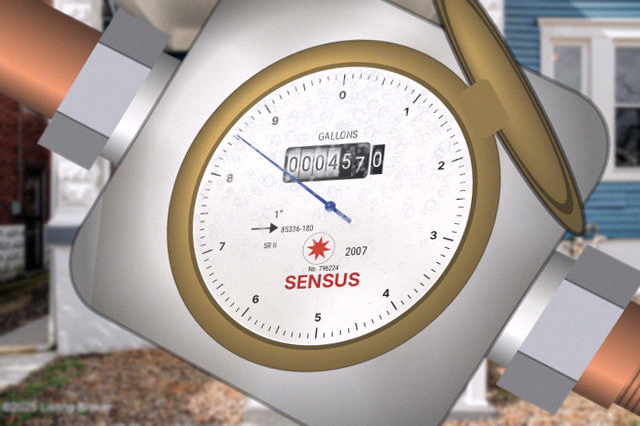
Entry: 4568.5 gal
